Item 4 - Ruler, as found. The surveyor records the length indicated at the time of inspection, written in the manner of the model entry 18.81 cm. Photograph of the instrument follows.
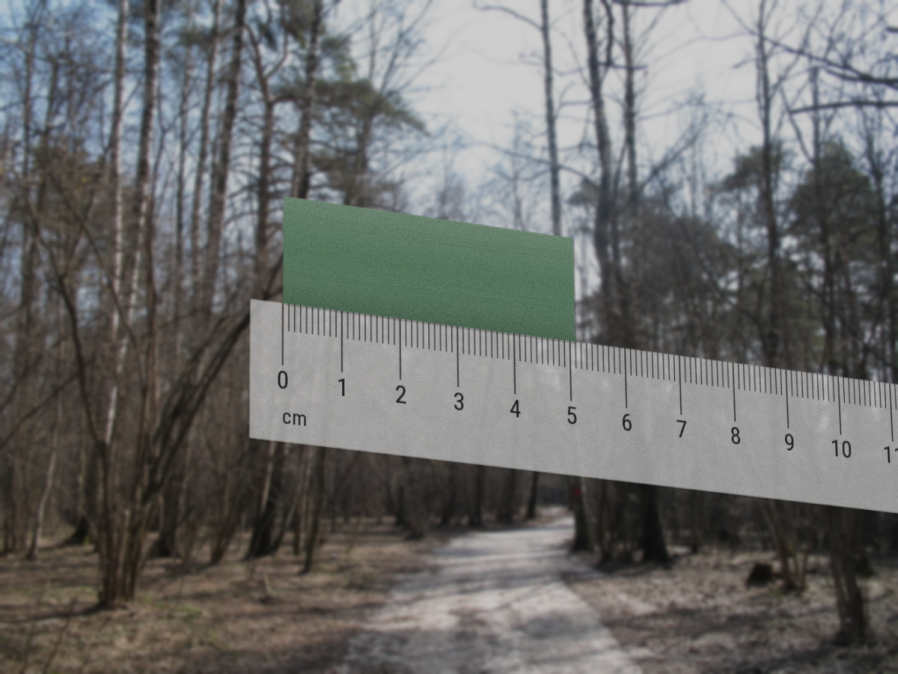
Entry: 5.1 cm
